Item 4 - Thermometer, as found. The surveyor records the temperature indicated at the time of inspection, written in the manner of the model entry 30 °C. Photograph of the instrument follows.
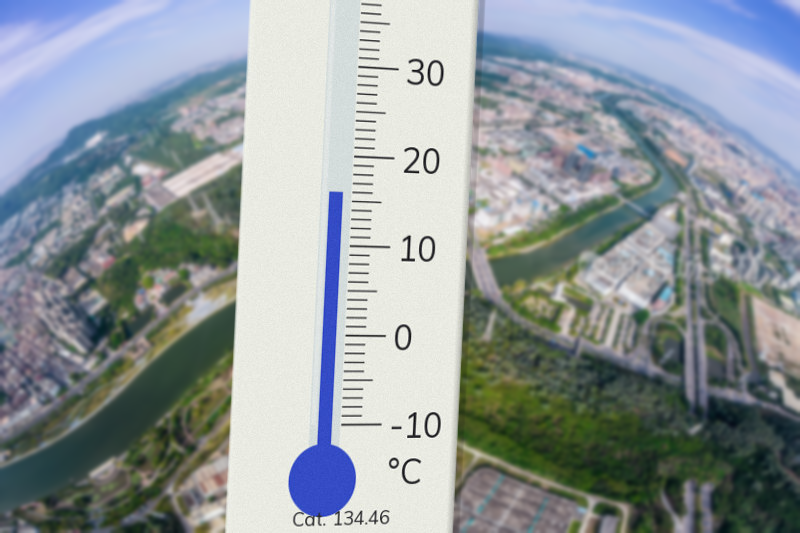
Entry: 16 °C
